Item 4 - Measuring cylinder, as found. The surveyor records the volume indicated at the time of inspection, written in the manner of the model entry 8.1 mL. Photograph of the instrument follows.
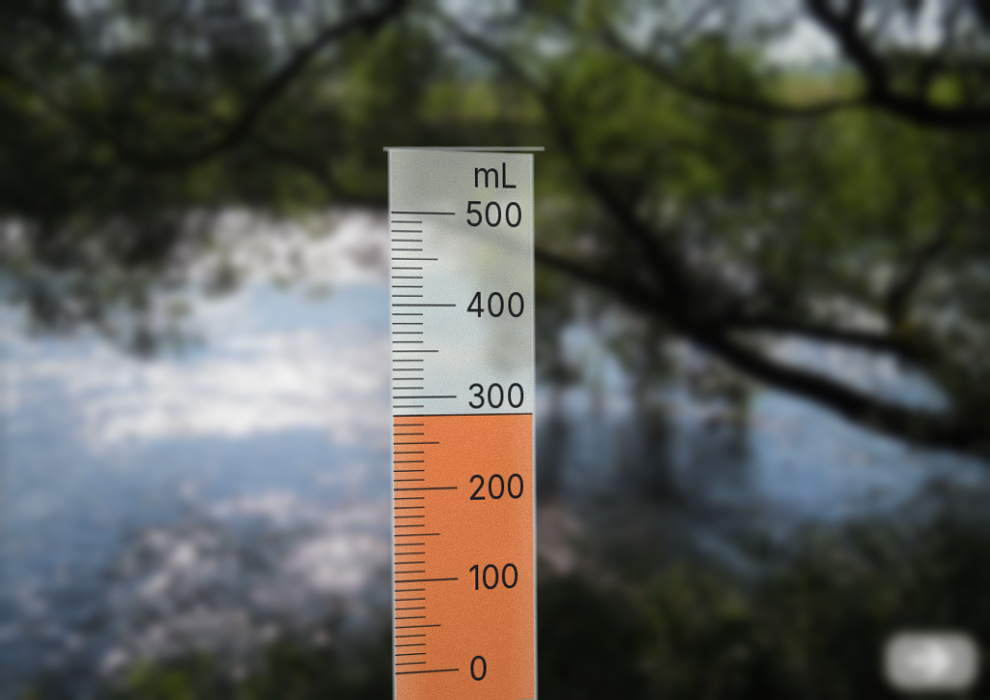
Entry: 280 mL
